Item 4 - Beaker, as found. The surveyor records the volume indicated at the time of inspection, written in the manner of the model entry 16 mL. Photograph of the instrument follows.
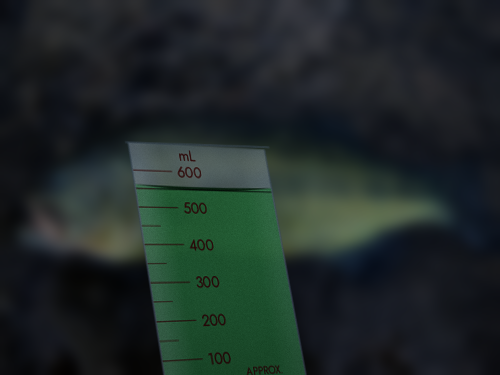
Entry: 550 mL
